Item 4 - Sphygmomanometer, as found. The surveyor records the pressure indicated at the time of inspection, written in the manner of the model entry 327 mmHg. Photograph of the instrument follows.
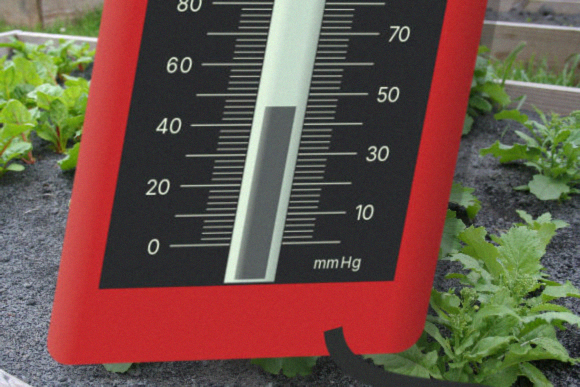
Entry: 46 mmHg
